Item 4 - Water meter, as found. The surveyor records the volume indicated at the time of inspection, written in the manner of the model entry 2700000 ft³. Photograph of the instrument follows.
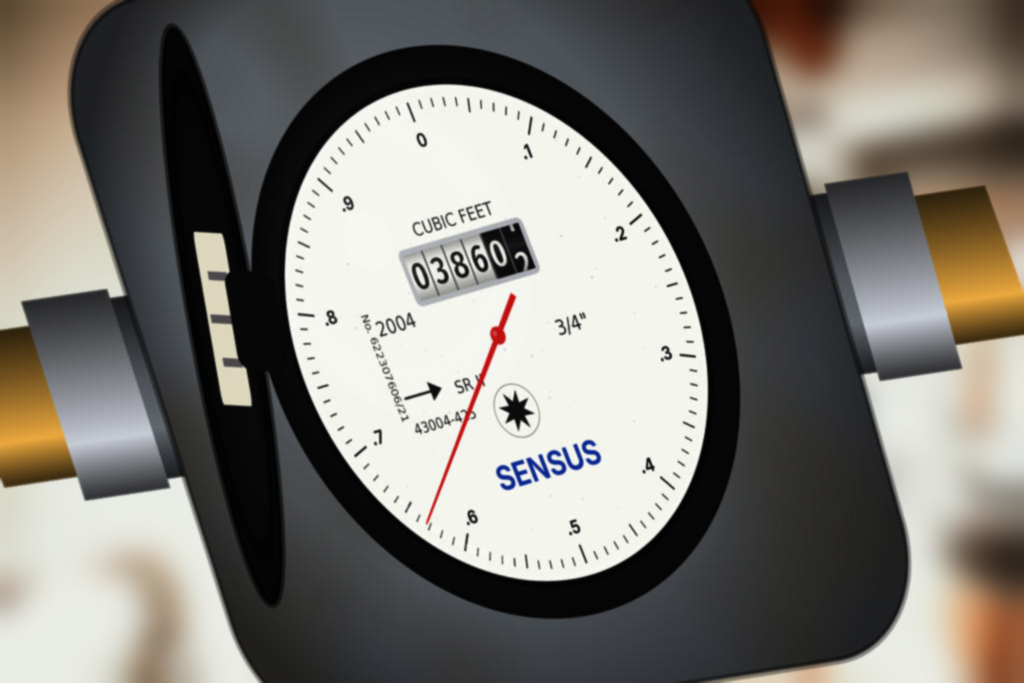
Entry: 38601.63 ft³
